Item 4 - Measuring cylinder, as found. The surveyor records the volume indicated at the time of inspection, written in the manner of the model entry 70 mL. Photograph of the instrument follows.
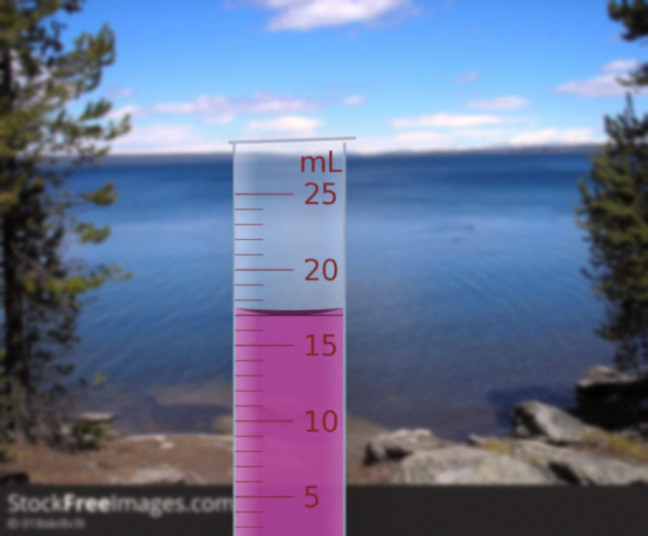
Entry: 17 mL
